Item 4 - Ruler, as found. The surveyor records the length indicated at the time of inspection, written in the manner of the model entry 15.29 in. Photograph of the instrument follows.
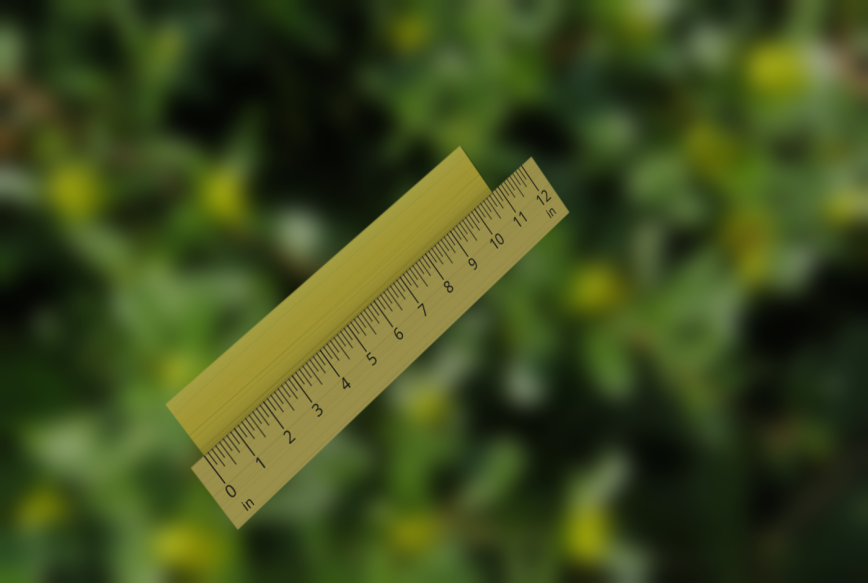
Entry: 10.75 in
